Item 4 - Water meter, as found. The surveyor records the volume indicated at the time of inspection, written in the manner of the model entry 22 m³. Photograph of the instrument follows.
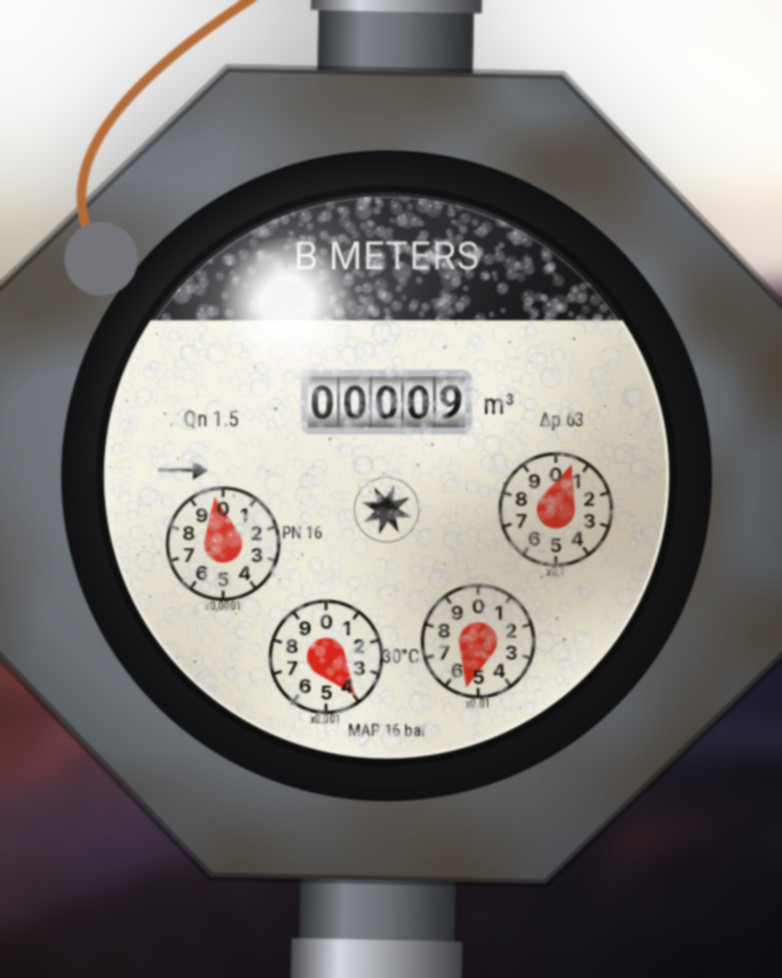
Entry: 9.0539 m³
